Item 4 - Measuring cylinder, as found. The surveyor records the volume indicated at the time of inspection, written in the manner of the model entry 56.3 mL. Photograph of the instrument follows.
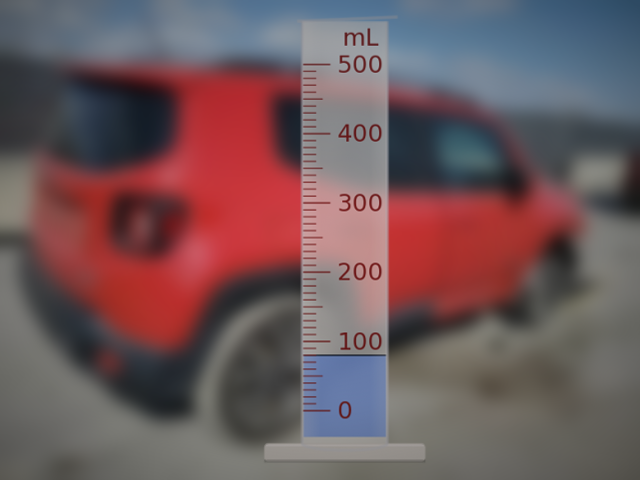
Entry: 80 mL
